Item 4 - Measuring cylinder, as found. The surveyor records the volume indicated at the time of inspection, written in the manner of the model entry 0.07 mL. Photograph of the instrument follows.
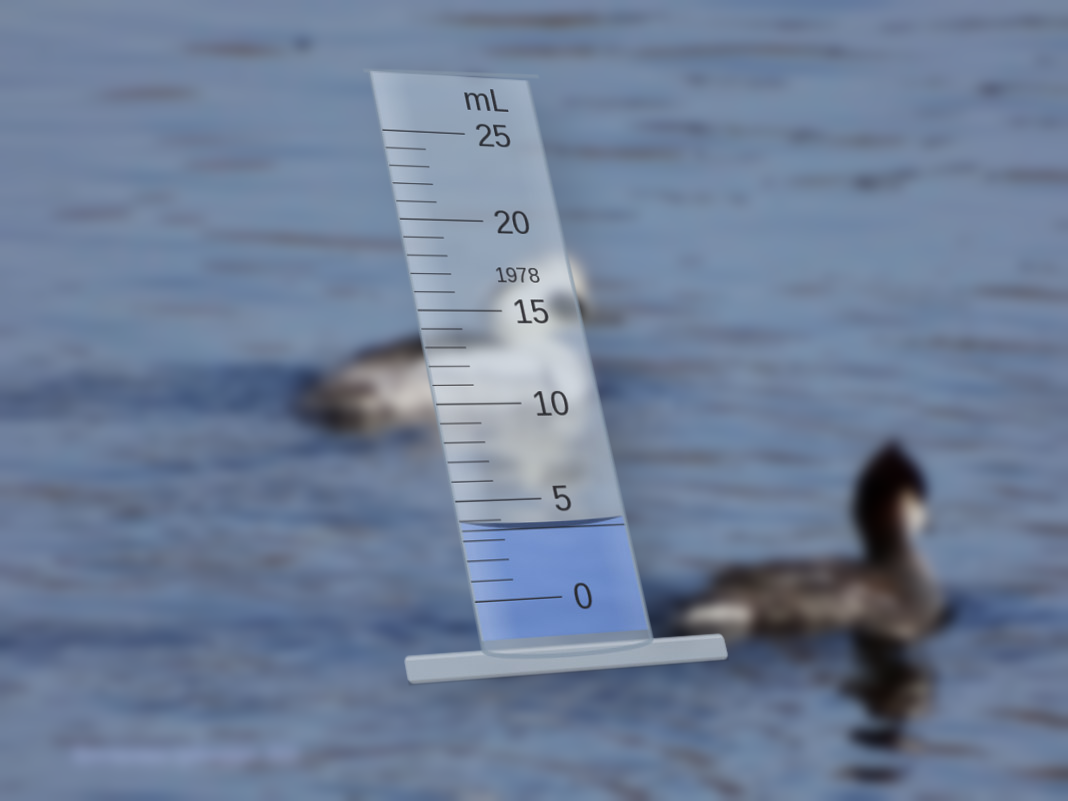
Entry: 3.5 mL
